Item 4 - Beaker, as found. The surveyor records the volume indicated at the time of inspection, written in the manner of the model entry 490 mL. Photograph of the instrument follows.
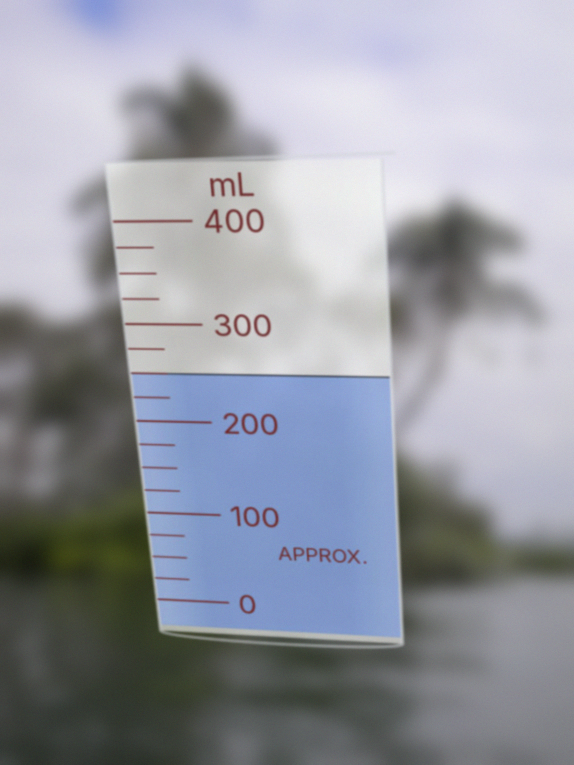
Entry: 250 mL
